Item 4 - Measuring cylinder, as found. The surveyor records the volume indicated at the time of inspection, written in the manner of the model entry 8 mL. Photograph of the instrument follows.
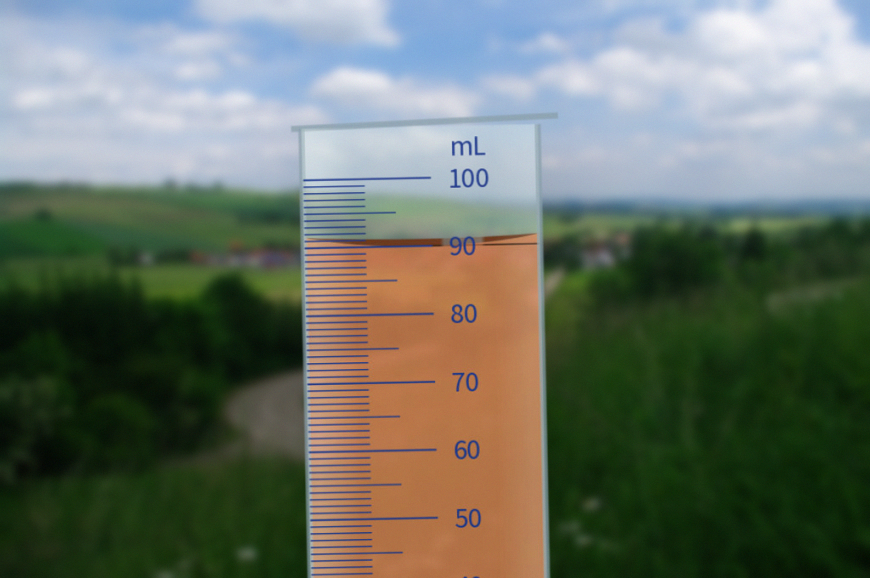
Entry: 90 mL
